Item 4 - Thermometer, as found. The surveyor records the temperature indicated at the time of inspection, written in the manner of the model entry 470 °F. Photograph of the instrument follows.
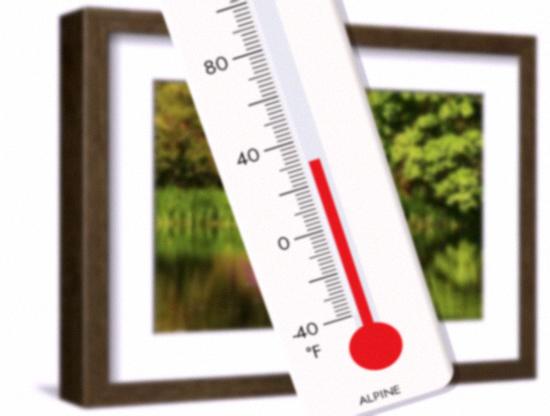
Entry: 30 °F
